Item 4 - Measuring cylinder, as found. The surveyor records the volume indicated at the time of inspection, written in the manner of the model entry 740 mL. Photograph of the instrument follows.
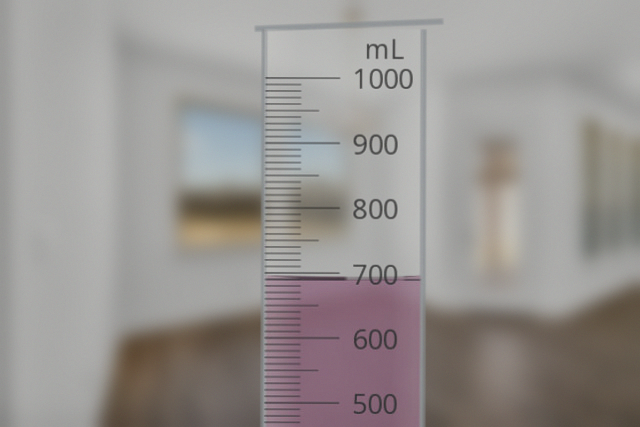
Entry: 690 mL
